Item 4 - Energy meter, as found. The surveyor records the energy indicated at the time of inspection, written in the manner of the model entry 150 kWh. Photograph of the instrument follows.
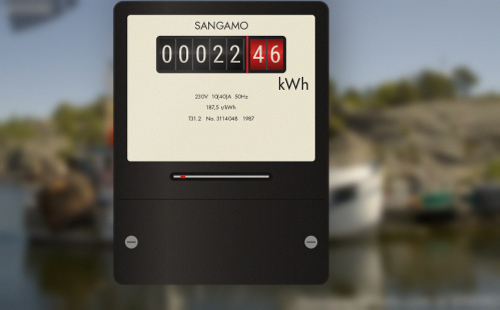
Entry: 22.46 kWh
